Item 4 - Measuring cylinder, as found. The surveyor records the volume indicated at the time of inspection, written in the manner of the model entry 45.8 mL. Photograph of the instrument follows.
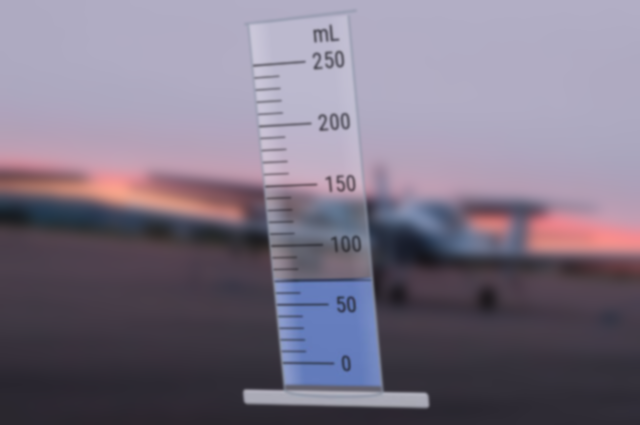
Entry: 70 mL
